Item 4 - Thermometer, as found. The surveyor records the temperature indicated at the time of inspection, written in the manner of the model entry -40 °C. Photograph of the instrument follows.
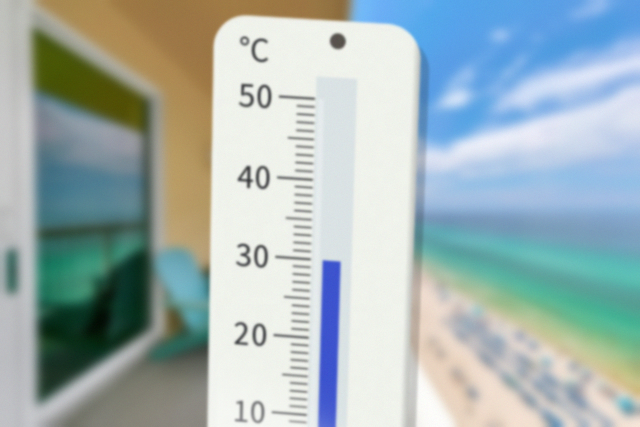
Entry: 30 °C
